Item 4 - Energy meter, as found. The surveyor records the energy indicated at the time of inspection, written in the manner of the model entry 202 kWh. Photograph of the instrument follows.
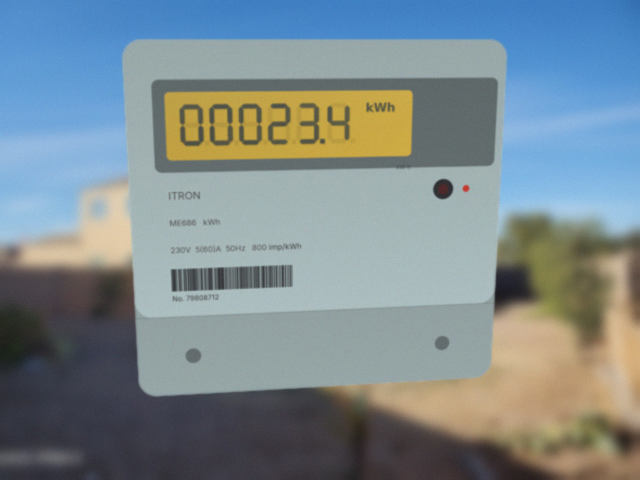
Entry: 23.4 kWh
